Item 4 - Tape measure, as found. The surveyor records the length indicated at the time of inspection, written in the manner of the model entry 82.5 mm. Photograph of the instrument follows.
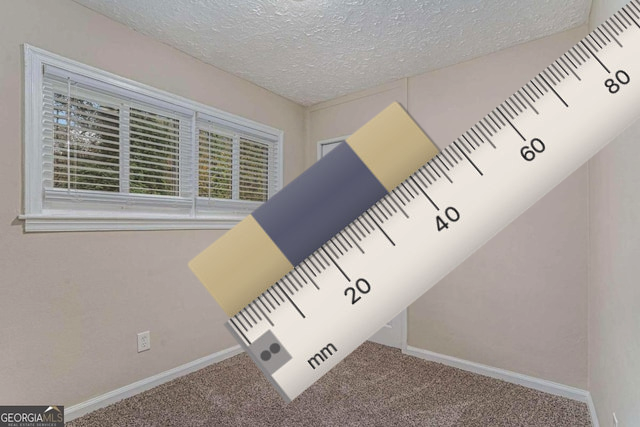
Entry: 47 mm
